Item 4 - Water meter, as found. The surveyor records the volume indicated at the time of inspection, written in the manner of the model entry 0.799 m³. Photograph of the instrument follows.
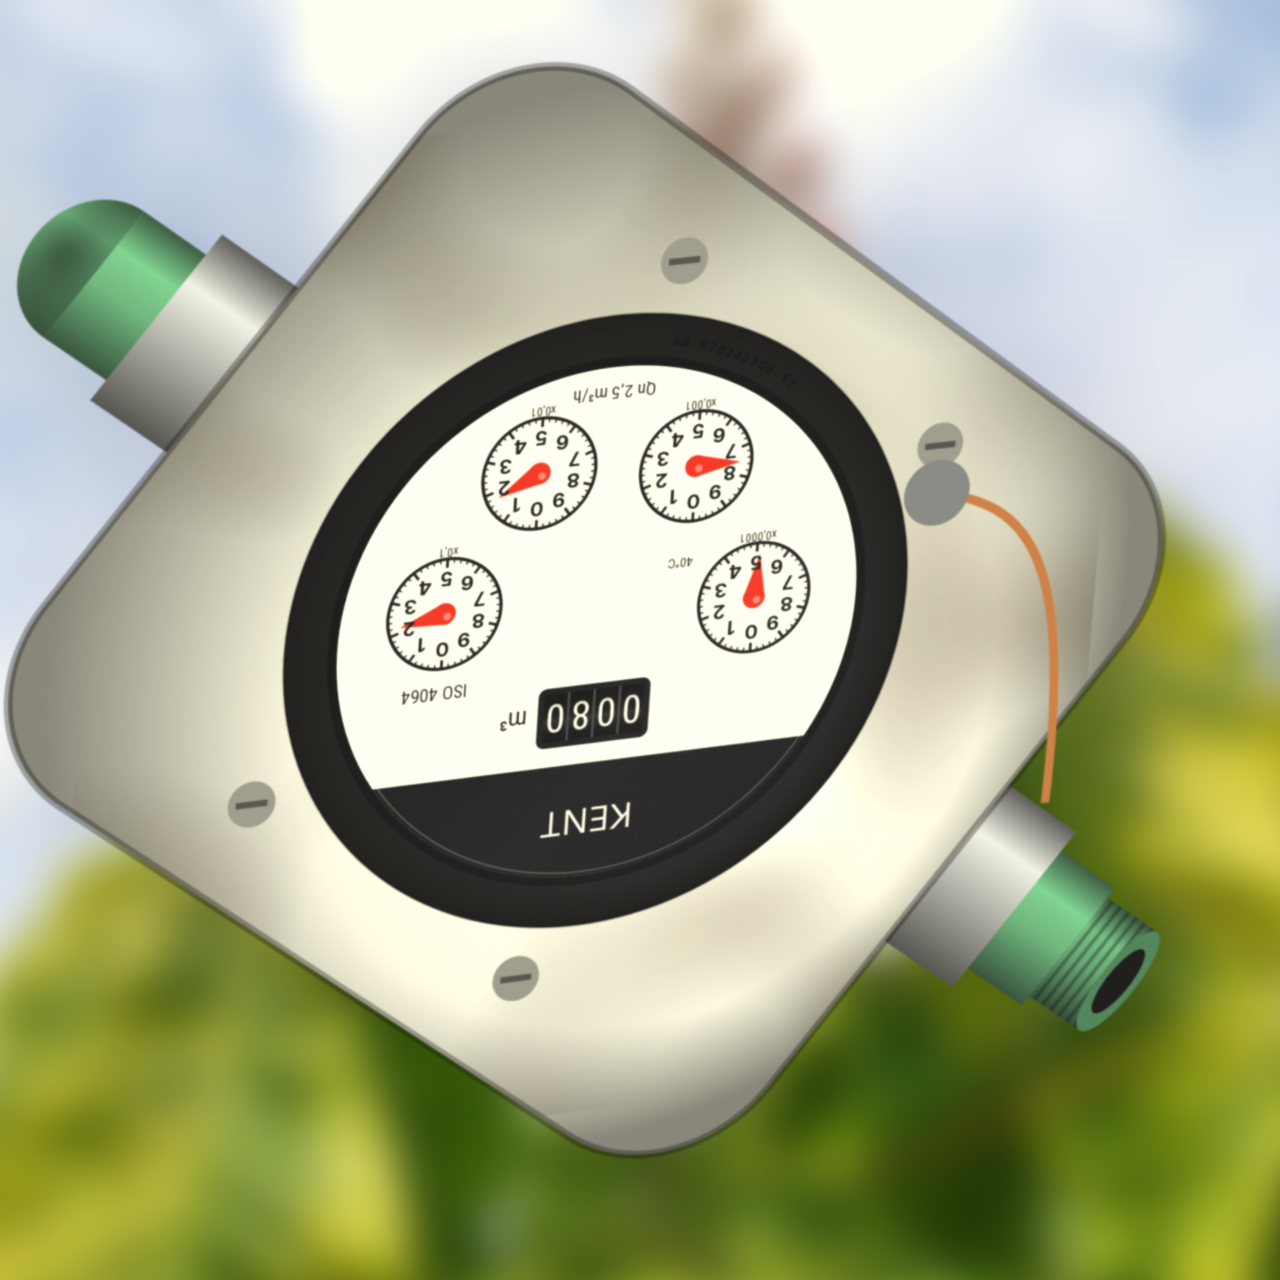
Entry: 80.2175 m³
